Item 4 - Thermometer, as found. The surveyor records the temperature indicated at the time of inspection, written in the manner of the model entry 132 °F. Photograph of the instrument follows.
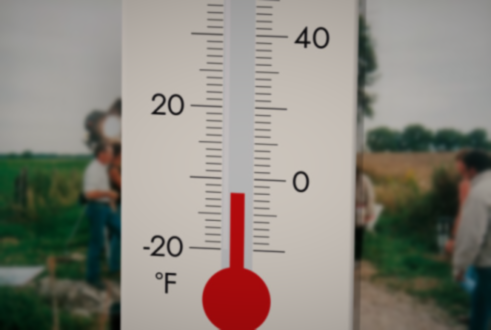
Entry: -4 °F
